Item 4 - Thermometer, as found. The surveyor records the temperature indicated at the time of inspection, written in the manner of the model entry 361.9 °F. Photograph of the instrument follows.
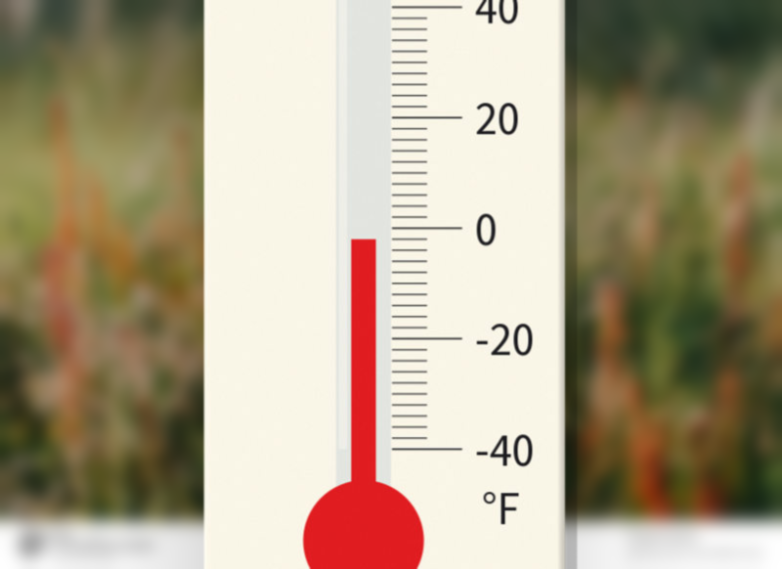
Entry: -2 °F
